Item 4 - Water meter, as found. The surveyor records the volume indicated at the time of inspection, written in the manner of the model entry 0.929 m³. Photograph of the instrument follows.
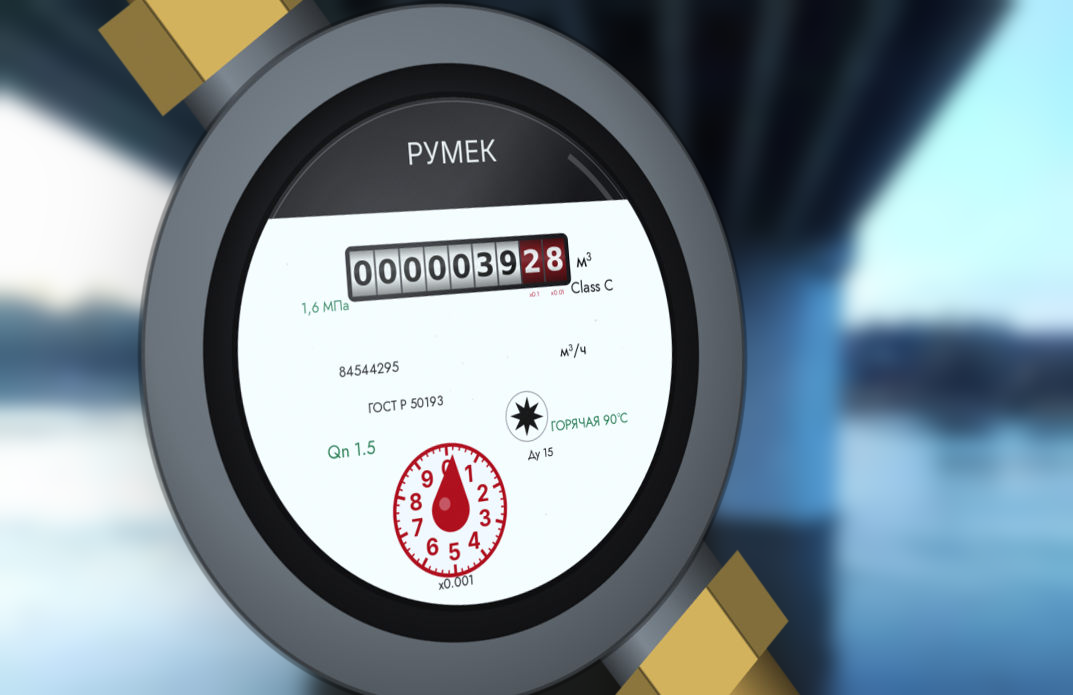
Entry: 39.280 m³
